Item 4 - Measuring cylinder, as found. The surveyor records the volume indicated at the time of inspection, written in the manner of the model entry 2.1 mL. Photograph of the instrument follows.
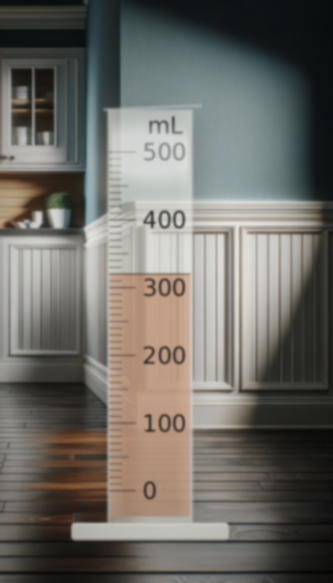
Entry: 320 mL
